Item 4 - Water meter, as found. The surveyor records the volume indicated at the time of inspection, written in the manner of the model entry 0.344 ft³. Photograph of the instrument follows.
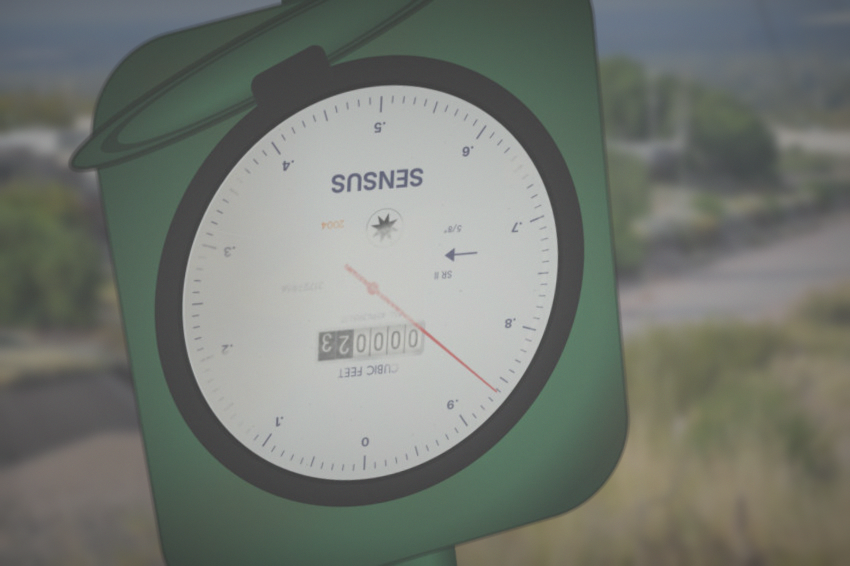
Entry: 22.86 ft³
